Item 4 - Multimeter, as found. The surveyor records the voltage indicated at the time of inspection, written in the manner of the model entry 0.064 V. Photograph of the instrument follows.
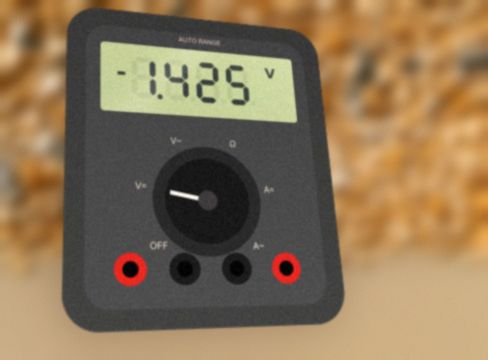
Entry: -1.425 V
